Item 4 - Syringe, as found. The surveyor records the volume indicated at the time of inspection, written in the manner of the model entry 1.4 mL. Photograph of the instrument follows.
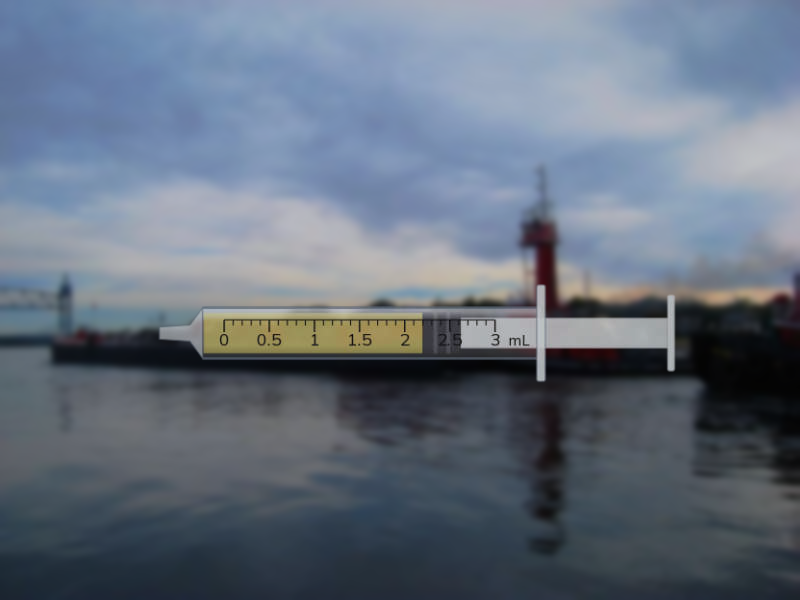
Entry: 2.2 mL
